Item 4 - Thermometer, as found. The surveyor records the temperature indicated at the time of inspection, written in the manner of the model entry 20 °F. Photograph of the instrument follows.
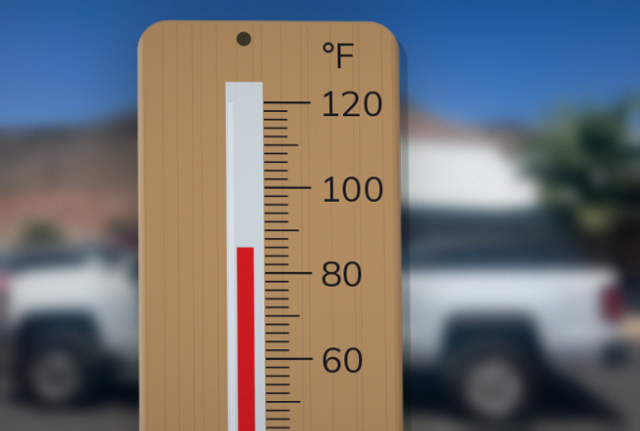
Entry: 86 °F
